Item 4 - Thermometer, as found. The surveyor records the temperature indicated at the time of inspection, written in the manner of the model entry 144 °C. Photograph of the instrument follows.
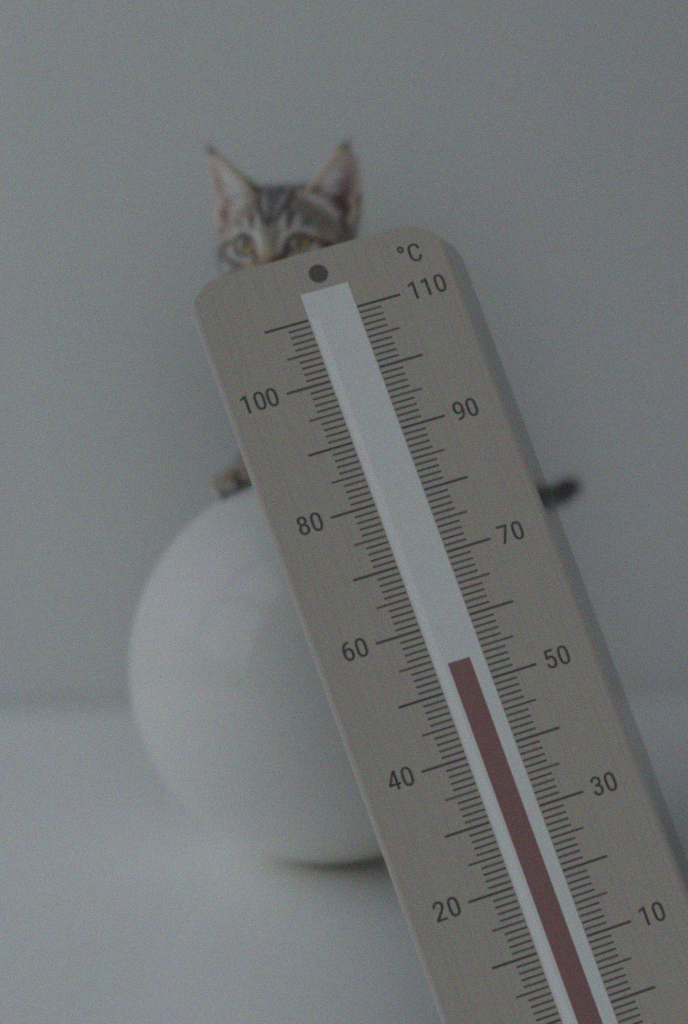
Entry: 54 °C
